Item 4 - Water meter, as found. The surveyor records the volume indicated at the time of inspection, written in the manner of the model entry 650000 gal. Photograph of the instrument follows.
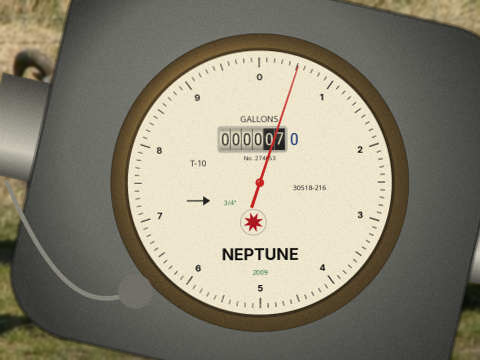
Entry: 70.5 gal
